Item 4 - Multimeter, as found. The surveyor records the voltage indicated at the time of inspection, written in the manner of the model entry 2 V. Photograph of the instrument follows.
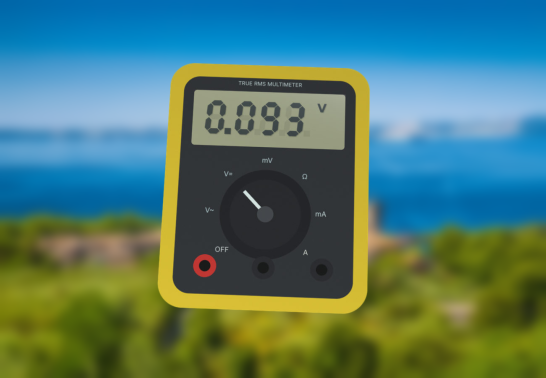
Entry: 0.093 V
